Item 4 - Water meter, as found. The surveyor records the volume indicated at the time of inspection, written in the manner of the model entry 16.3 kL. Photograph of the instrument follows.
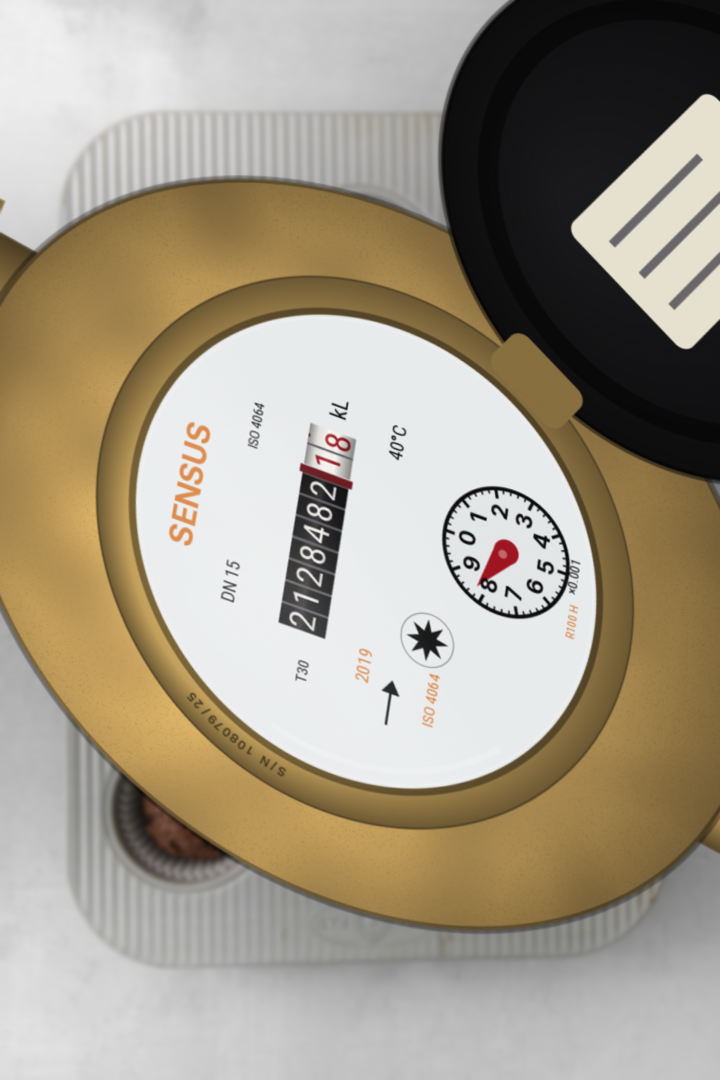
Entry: 2128482.178 kL
